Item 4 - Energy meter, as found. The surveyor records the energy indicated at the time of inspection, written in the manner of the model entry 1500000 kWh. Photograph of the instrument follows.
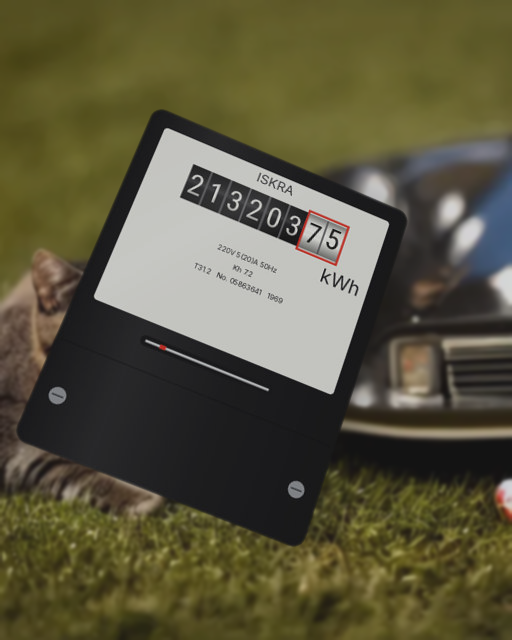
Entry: 213203.75 kWh
